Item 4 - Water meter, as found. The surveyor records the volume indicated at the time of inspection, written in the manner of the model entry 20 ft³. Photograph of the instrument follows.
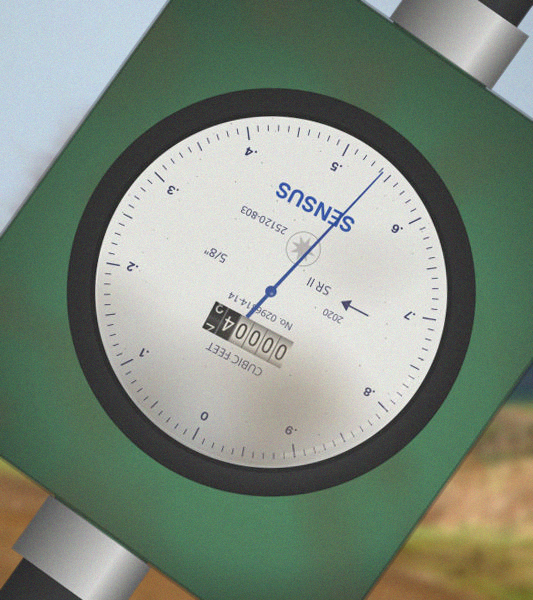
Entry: 42.54 ft³
